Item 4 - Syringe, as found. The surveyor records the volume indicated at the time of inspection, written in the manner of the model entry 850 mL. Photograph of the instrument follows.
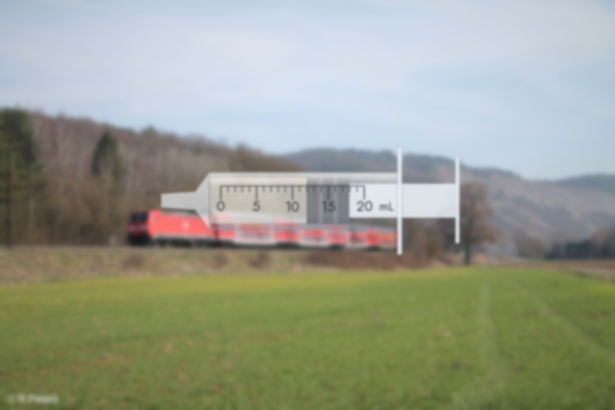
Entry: 12 mL
